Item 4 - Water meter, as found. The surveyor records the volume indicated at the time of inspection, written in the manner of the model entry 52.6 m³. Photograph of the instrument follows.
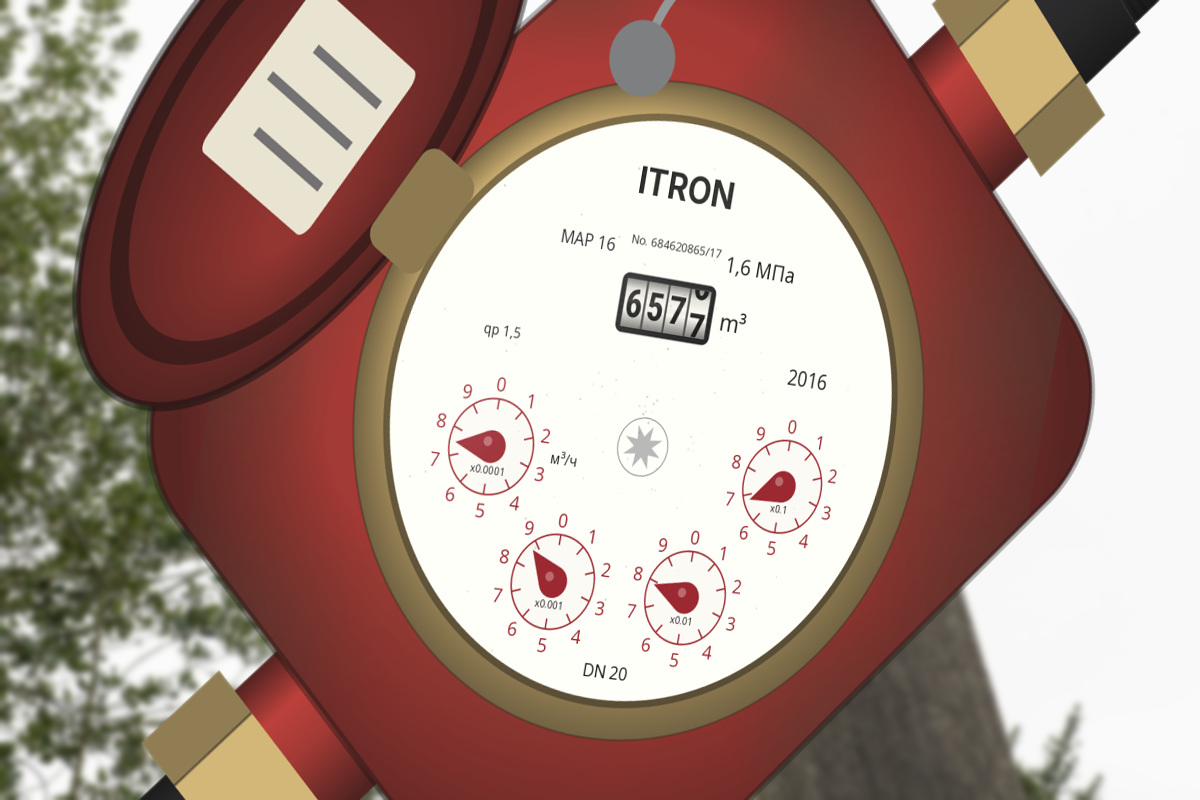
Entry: 6576.6787 m³
